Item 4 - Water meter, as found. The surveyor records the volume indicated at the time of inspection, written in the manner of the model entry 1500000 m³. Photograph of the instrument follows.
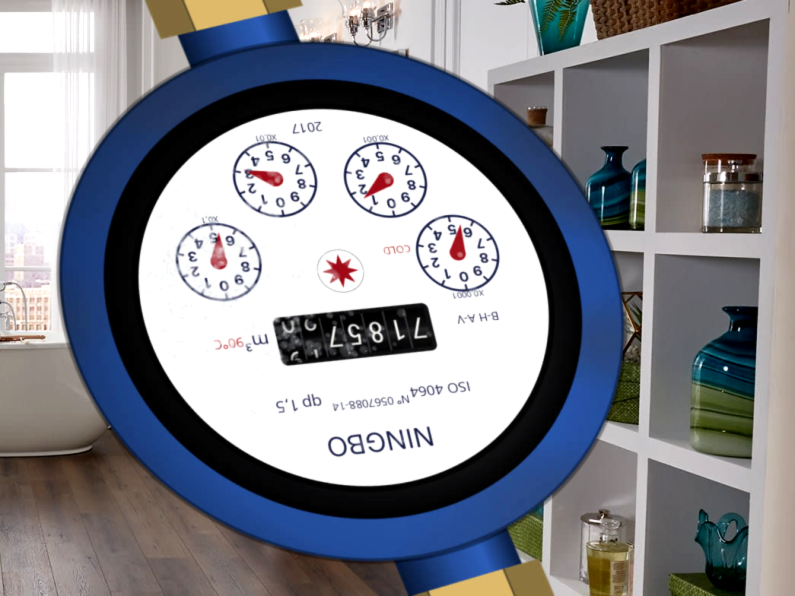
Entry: 7185719.5315 m³
